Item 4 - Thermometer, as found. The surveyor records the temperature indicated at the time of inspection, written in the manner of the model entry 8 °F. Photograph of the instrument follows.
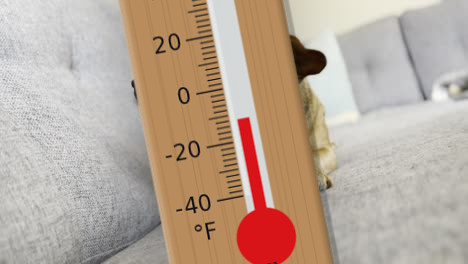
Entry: -12 °F
